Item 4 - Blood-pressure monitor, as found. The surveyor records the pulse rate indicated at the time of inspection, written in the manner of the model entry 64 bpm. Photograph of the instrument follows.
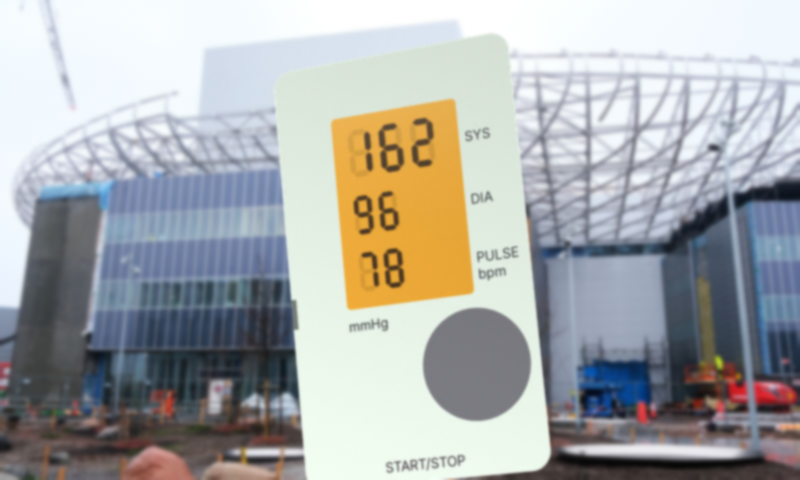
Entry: 78 bpm
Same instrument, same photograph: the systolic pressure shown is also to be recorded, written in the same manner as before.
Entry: 162 mmHg
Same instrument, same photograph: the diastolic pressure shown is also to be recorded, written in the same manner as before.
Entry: 96 mmHg
